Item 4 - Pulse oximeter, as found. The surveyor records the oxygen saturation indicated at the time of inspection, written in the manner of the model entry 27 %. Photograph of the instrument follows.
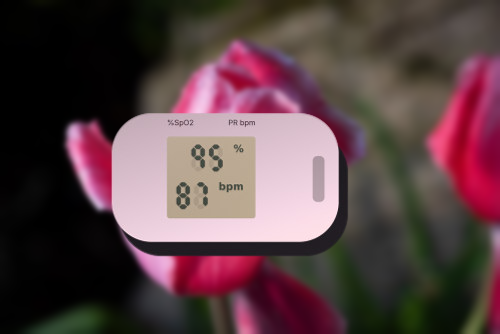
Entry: 95 %
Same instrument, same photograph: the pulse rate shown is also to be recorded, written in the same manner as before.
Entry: 87 bpm
